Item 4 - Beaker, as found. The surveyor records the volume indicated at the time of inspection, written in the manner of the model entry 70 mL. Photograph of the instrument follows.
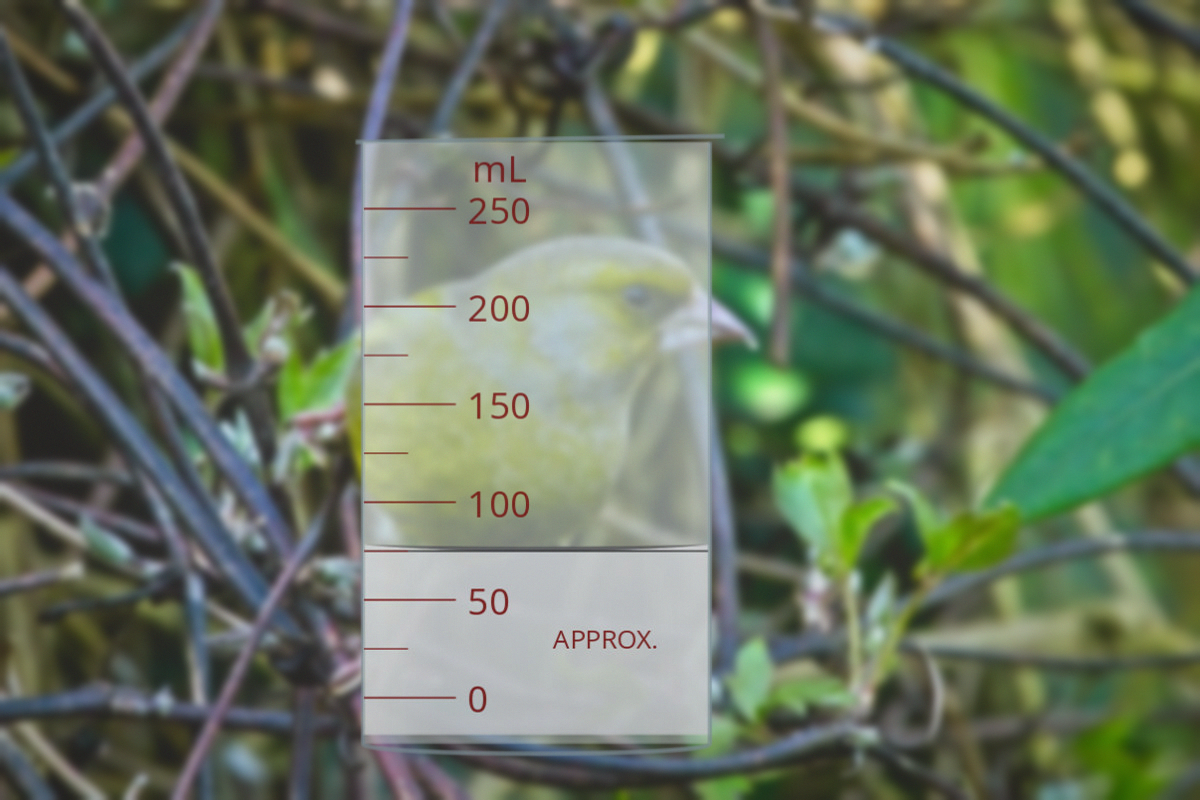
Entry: 75 mL
